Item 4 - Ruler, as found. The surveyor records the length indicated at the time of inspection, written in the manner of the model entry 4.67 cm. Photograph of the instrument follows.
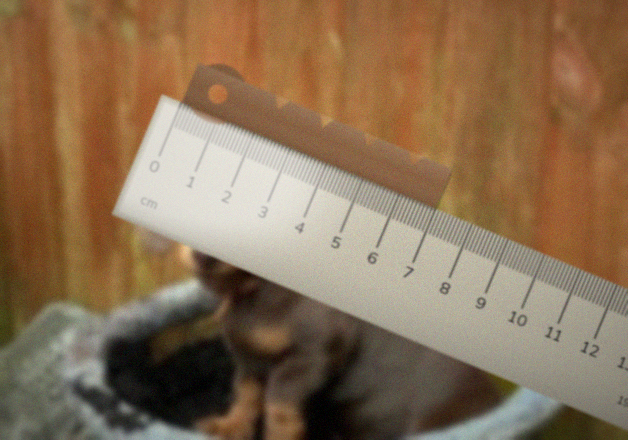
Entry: 7 cm
